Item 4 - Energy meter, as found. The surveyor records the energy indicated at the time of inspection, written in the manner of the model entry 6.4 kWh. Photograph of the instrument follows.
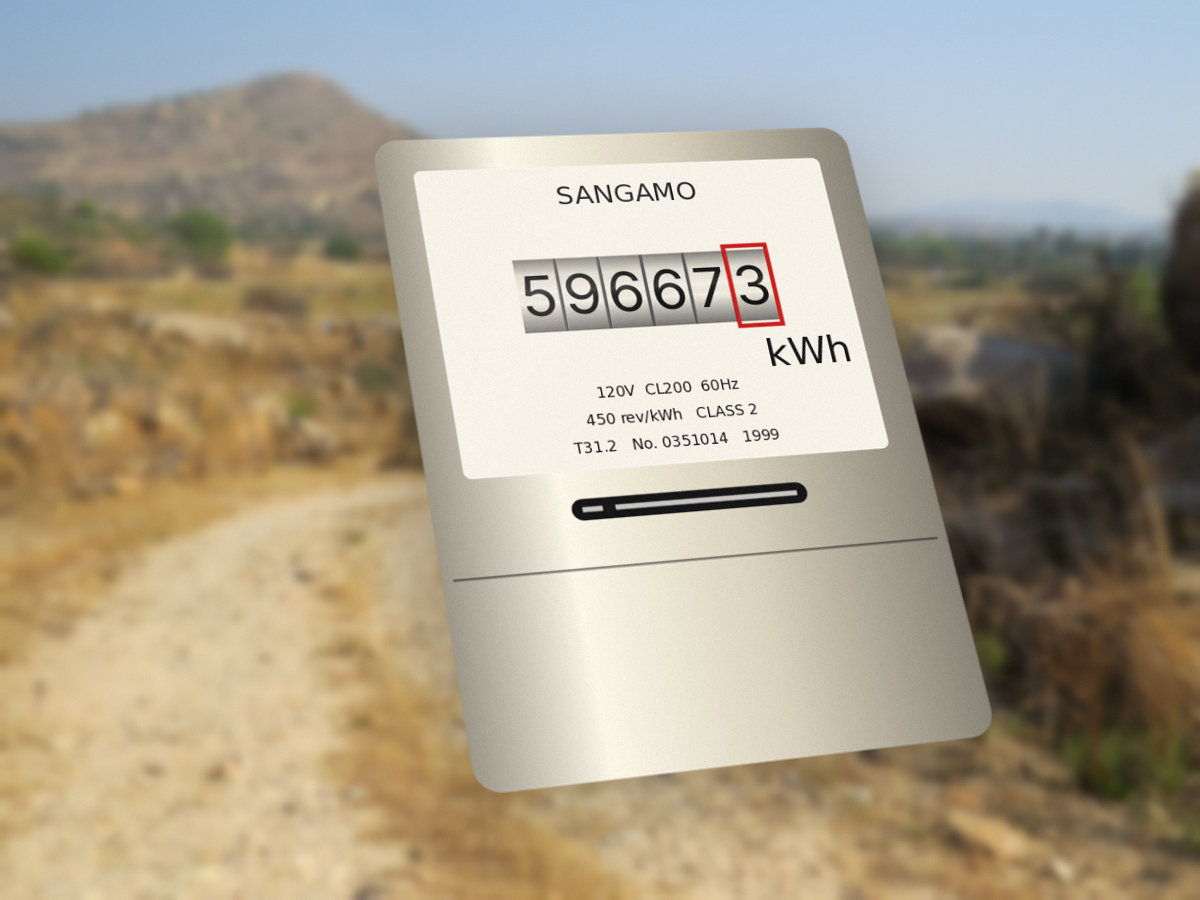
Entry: 59667.3 kWh
